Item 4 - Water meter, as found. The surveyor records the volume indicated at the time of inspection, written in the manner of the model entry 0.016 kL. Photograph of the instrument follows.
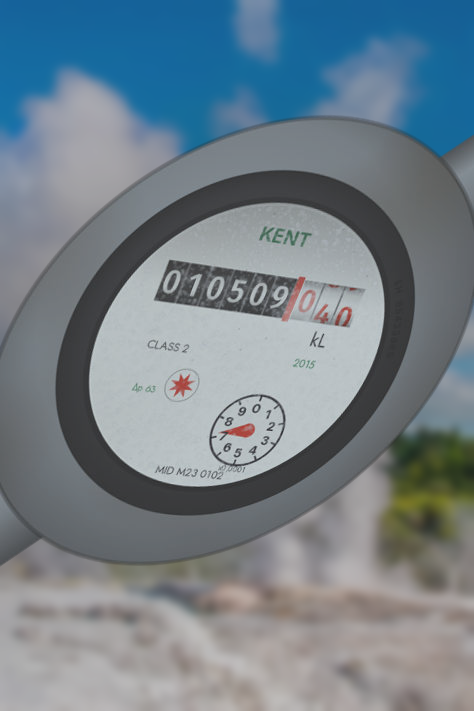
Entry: 10509.0397 kL
